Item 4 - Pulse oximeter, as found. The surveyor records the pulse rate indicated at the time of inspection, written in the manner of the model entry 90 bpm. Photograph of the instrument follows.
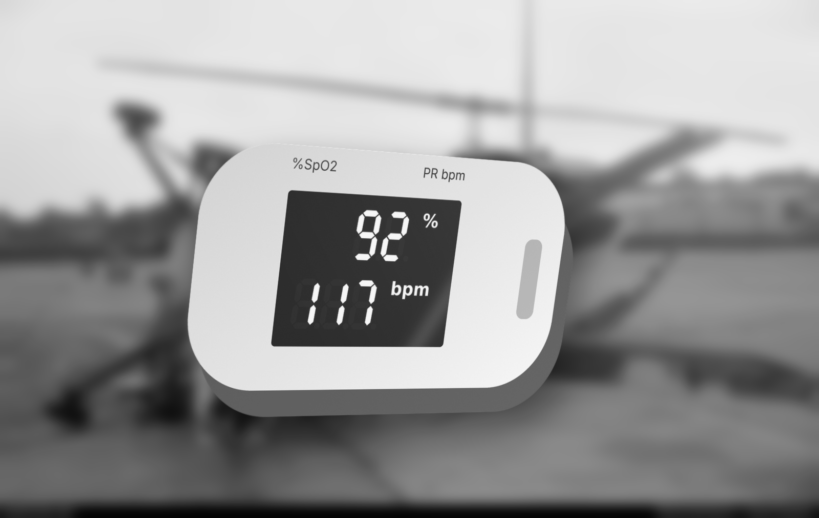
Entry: 117 bpm
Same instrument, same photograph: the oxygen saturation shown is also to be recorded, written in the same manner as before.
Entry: 92 %
